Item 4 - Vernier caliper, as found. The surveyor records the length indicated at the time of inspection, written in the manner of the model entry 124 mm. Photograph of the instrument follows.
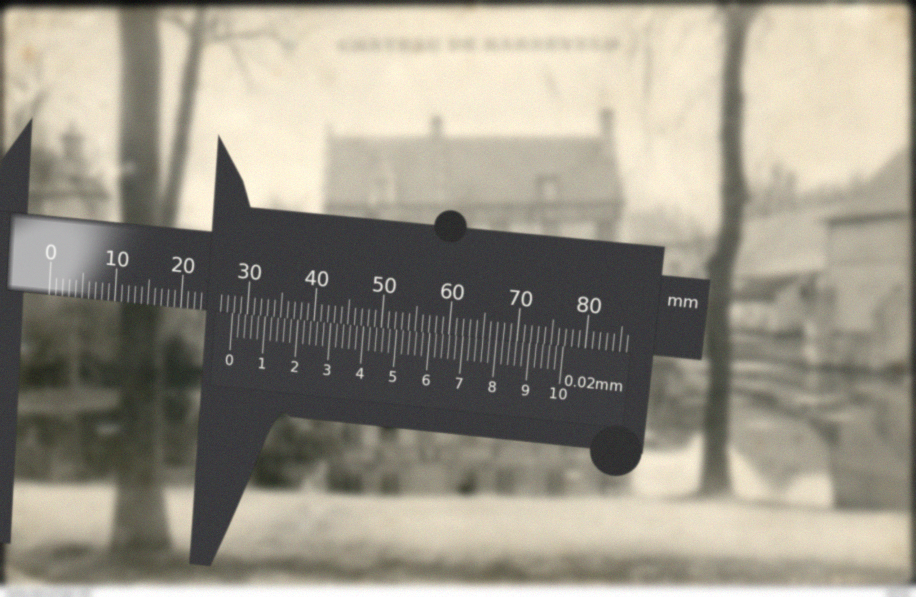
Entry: 27.8 mm
